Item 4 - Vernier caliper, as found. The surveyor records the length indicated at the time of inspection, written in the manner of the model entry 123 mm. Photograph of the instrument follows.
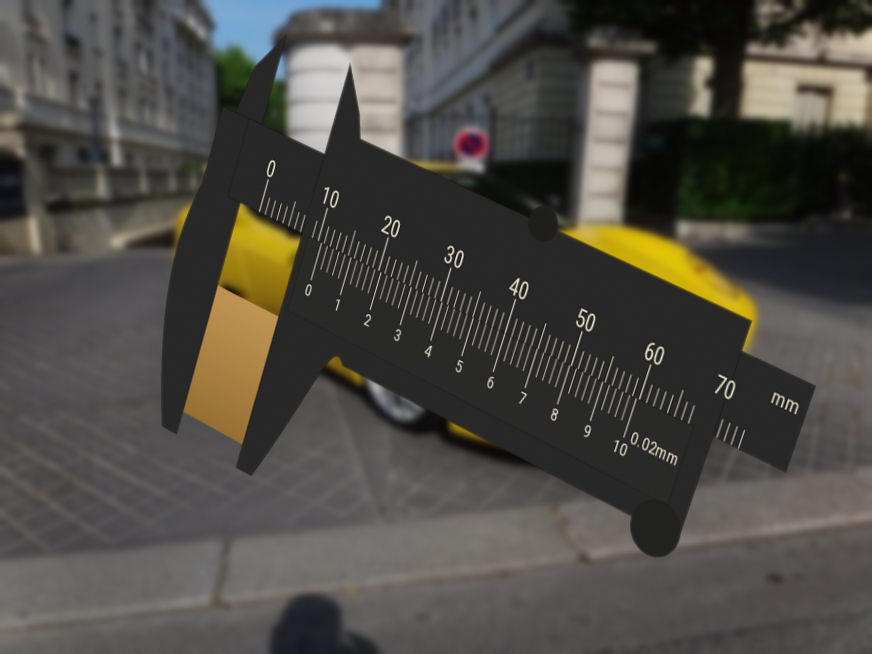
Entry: 10.6 mm
